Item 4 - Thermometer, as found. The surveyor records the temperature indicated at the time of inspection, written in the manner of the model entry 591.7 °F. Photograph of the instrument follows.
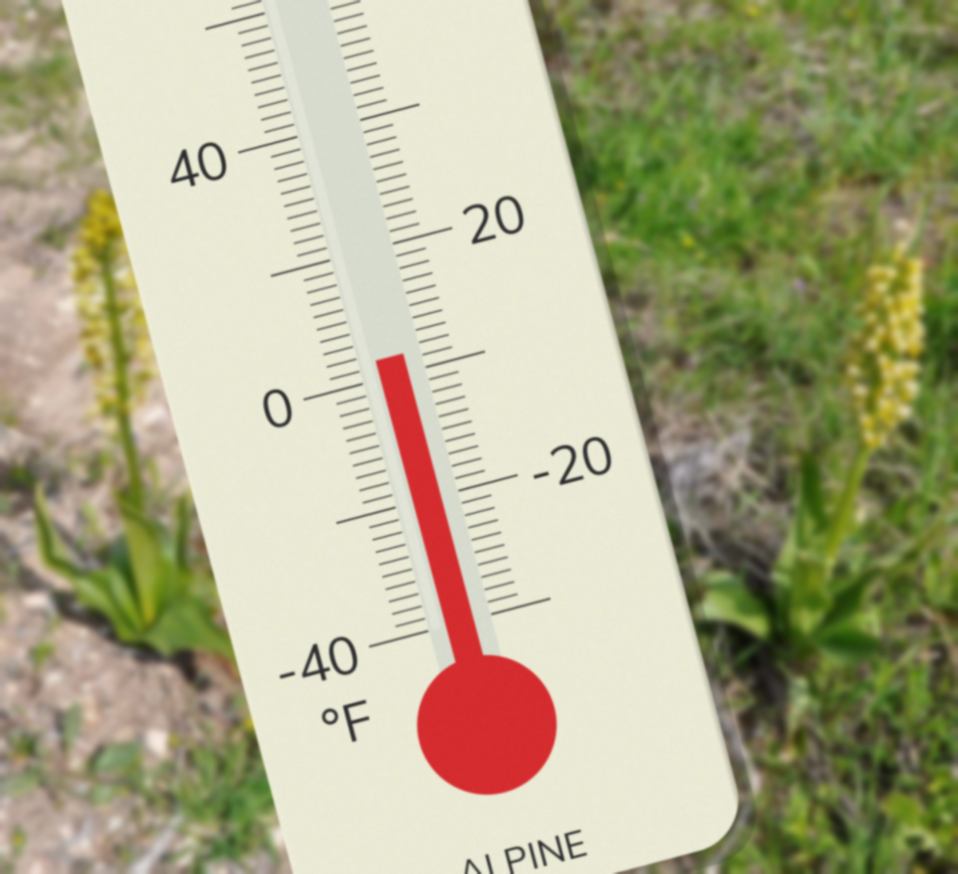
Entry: 3 °F
